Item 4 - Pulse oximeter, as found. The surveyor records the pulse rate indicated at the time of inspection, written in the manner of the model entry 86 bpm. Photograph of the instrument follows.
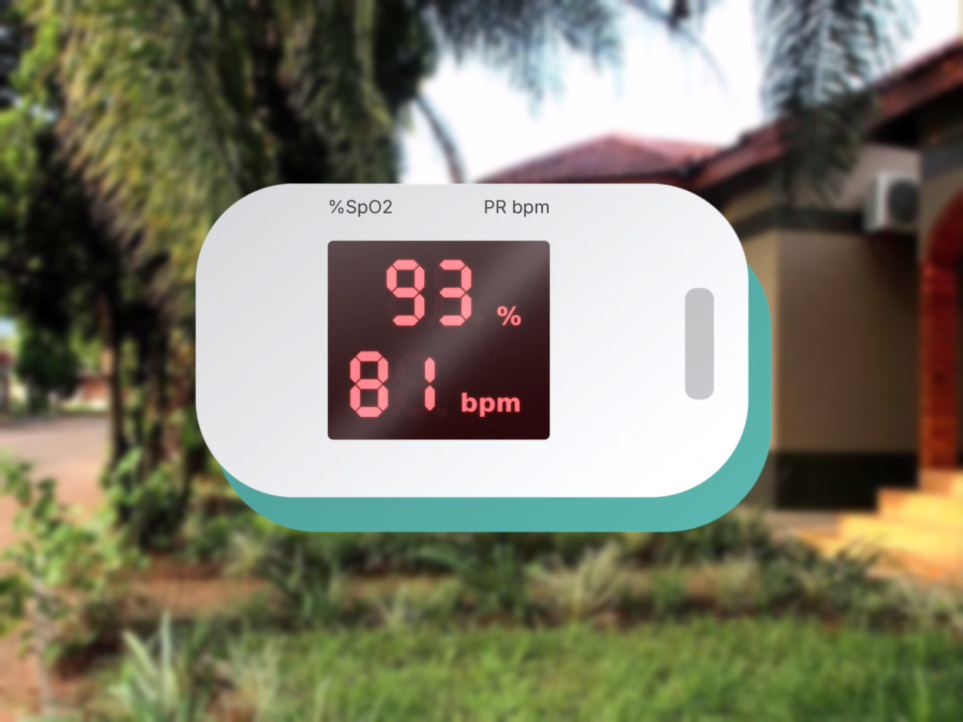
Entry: 81 bpm
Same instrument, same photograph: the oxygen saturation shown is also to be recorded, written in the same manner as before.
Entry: 93 %
